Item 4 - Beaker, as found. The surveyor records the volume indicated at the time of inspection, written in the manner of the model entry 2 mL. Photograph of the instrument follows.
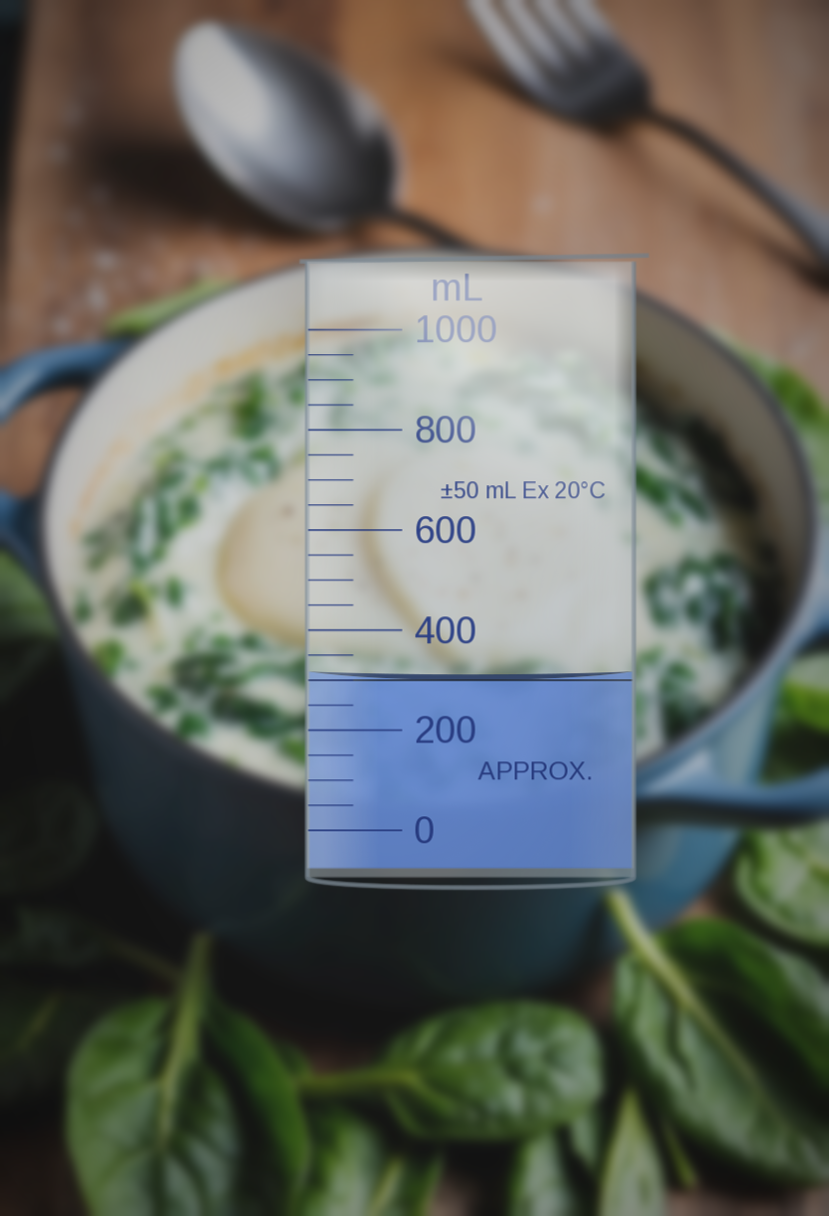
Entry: 300 mL
